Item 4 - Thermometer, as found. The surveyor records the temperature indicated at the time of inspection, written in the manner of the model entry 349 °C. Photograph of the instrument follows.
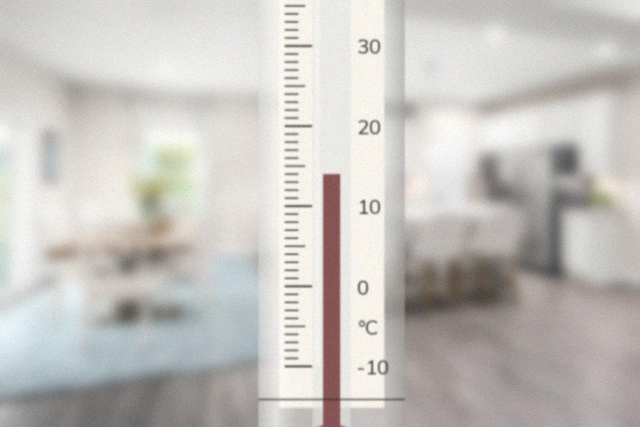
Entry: 14 °C
